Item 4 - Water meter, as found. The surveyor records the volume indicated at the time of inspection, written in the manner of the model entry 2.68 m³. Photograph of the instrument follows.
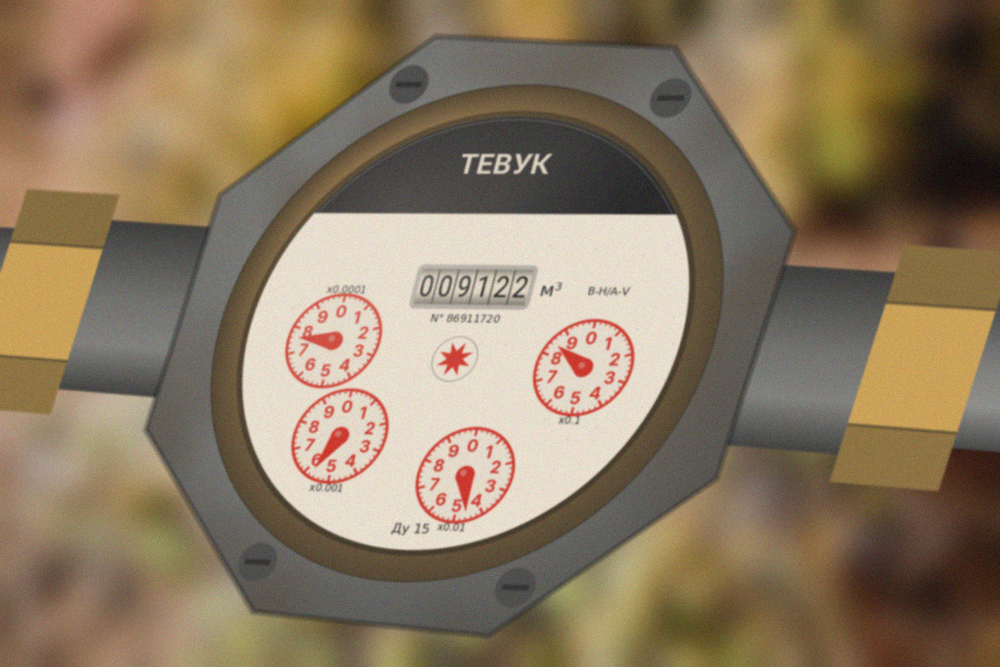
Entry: 9122.8457 m³
